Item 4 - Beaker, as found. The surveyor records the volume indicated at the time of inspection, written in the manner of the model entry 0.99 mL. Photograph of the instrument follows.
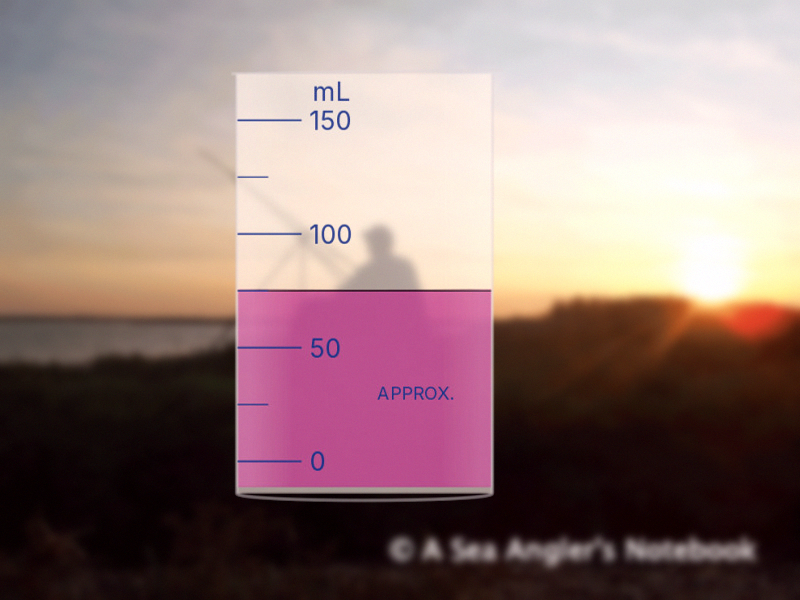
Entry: 75 mL
